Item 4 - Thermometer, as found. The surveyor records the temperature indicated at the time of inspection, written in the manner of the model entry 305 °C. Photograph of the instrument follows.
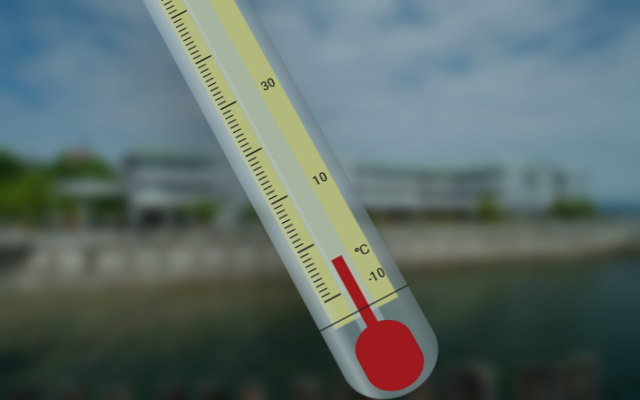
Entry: -4 °C
